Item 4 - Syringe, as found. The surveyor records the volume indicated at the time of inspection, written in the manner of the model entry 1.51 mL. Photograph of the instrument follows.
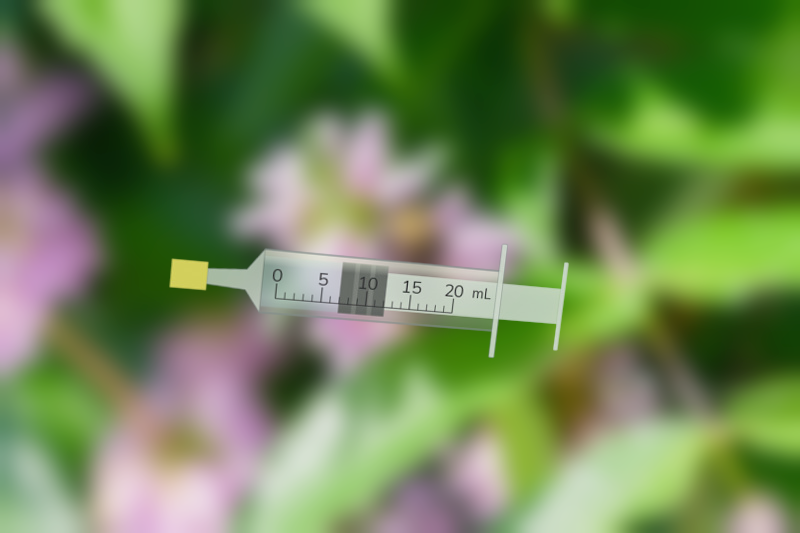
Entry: 7 mL
